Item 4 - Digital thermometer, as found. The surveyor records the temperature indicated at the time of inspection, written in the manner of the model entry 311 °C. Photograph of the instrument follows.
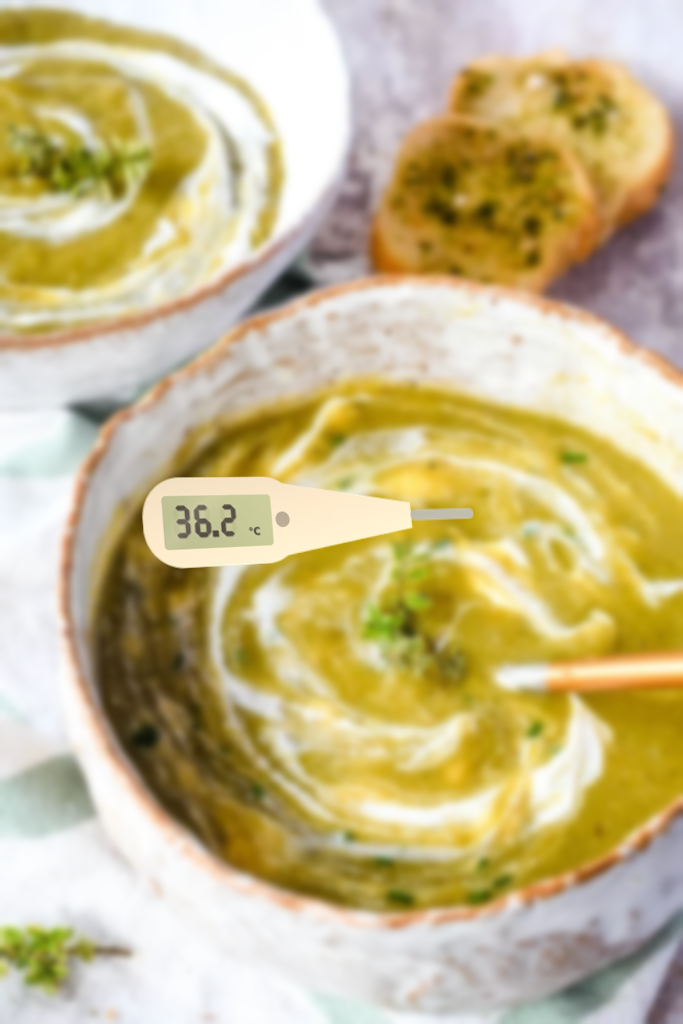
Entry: 36.2 °C
